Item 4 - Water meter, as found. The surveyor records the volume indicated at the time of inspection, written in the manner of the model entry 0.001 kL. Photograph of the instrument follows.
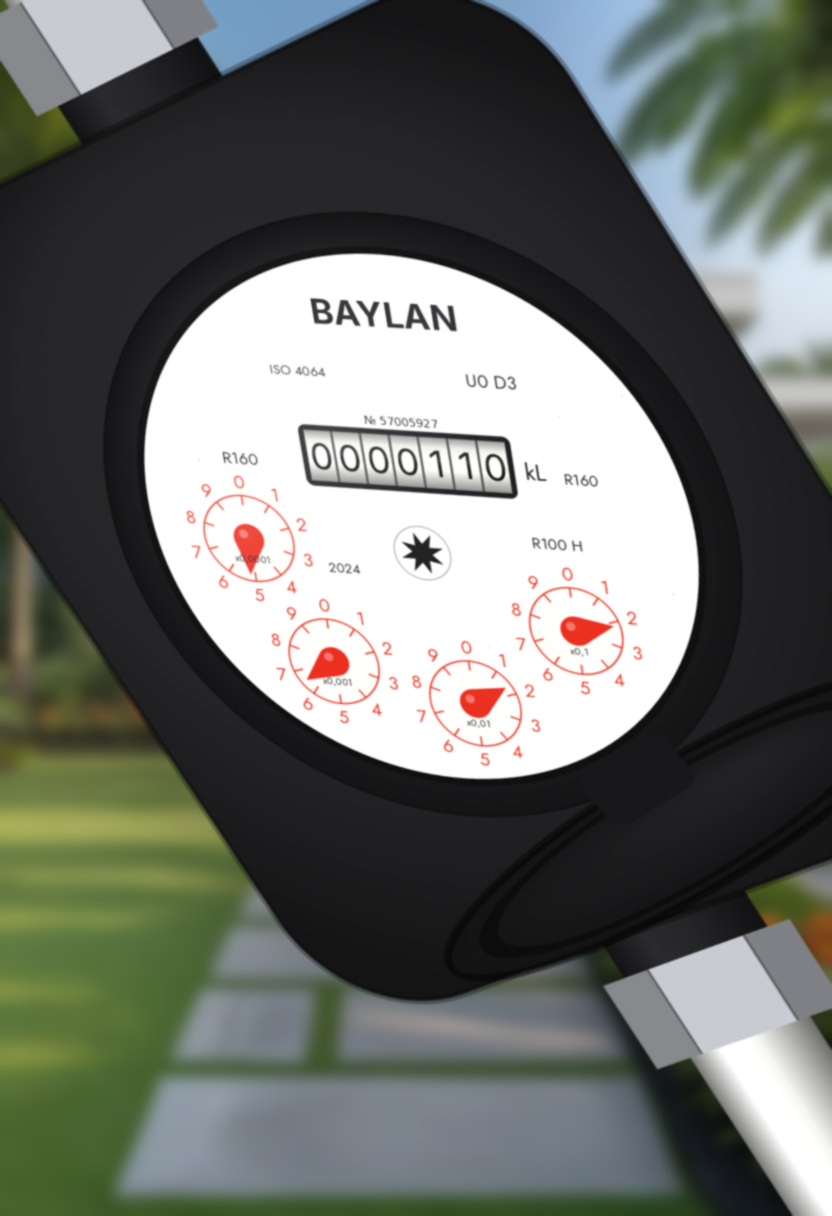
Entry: 110.2165 kL
